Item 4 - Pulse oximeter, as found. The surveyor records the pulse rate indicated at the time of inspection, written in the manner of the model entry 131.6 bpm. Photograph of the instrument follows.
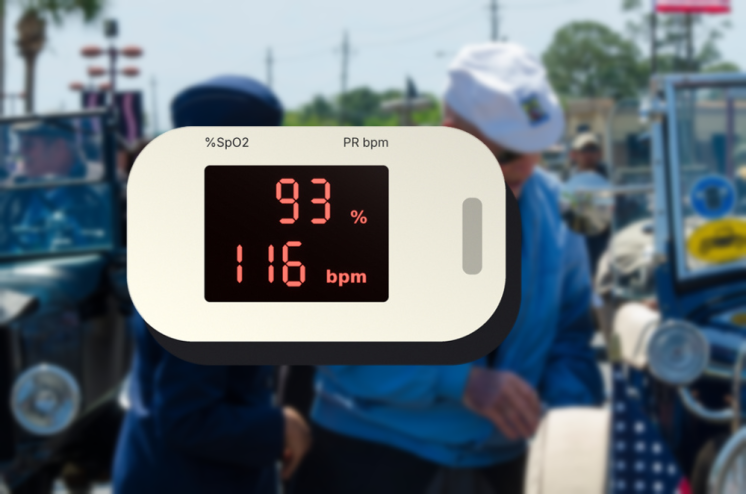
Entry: 116 bpm
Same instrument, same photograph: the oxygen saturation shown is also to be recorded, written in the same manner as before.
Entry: 93 %
